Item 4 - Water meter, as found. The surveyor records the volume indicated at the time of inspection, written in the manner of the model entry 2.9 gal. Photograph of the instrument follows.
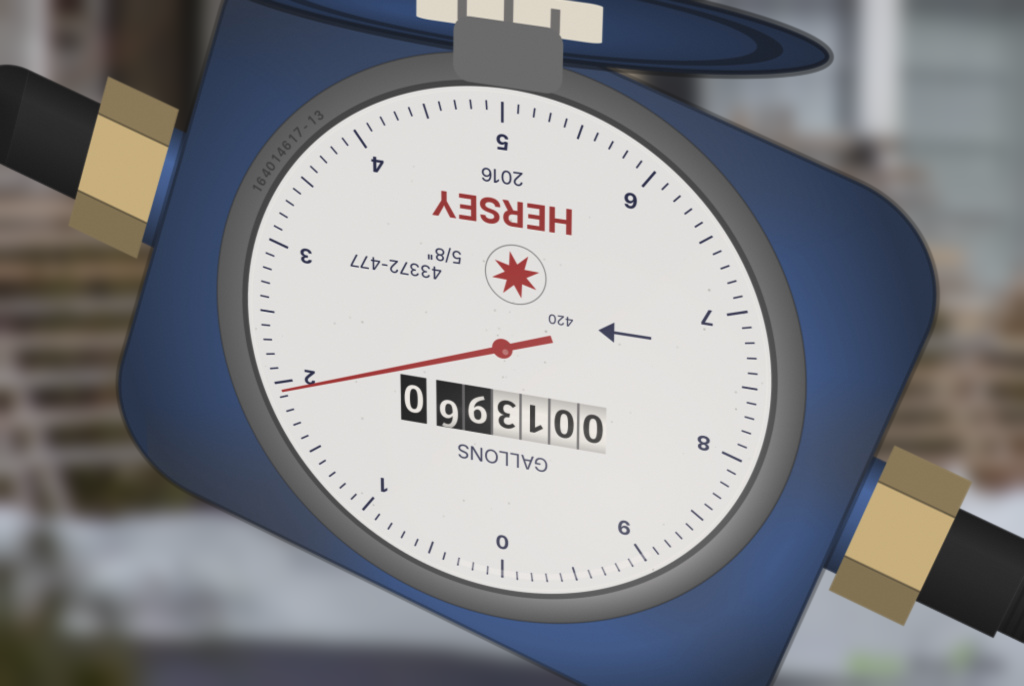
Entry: 13961.9 gal
